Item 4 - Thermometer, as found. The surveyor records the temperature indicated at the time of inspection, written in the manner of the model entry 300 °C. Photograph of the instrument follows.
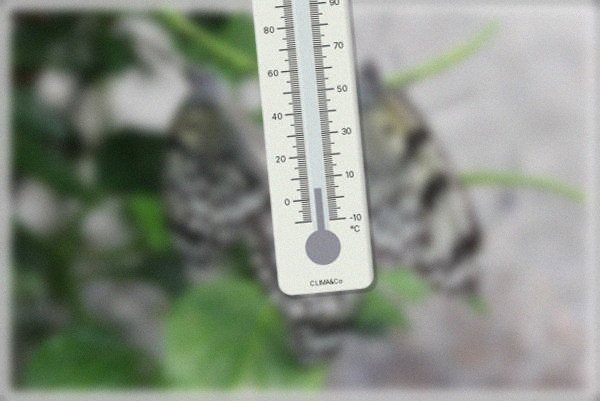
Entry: 5 °C
